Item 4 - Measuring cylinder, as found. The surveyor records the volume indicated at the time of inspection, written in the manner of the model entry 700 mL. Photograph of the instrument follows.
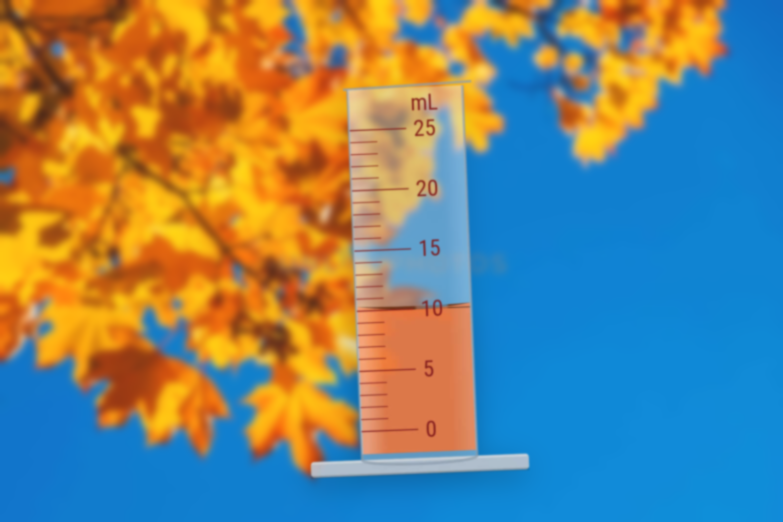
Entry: 10 mL
